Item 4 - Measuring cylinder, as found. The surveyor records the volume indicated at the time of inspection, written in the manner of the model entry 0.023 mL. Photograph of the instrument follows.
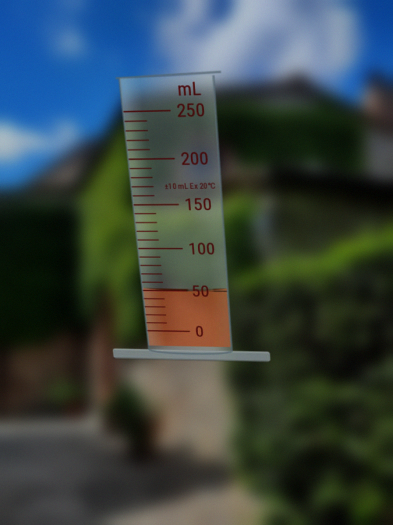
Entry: 50 mL
